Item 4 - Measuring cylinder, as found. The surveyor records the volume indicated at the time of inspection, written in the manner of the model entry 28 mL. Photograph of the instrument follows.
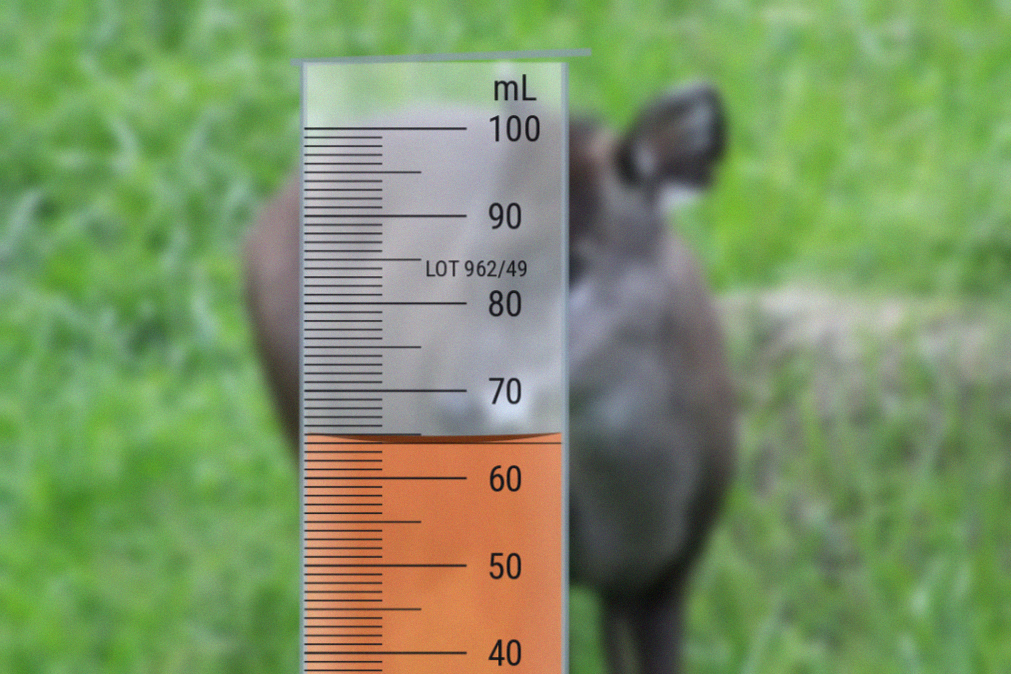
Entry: 64 mL
